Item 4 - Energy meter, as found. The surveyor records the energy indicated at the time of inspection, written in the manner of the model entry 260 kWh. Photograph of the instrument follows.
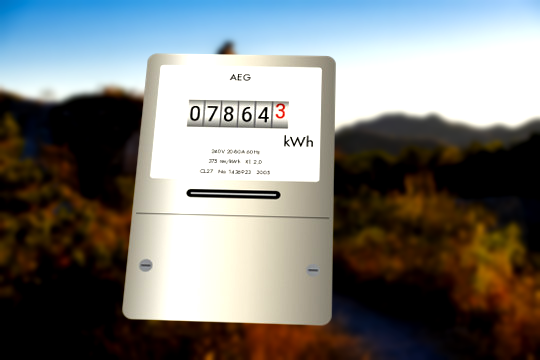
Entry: 7864.3 kWh
